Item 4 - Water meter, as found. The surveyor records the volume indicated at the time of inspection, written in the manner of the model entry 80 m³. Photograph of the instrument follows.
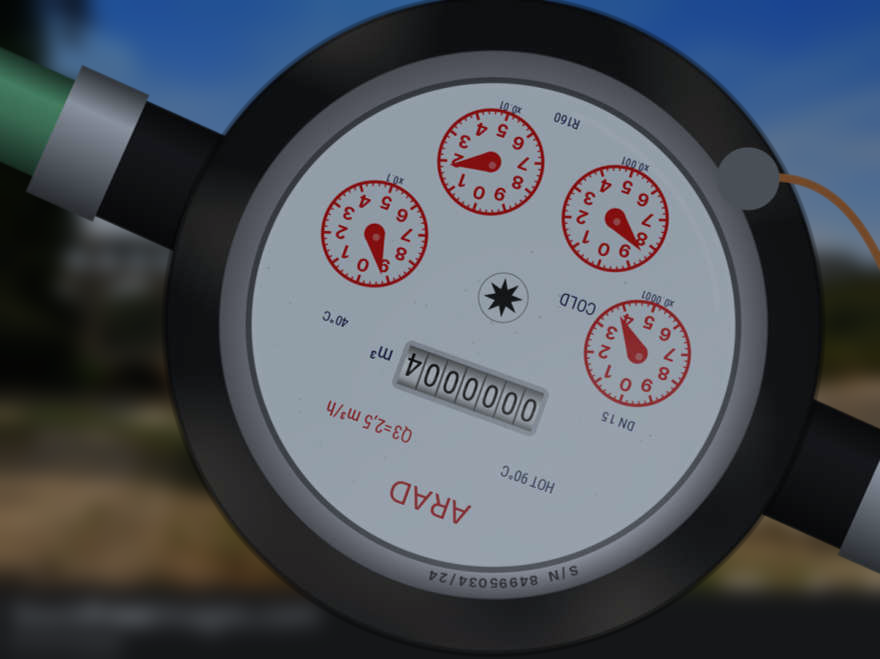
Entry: 3.9183 m³
